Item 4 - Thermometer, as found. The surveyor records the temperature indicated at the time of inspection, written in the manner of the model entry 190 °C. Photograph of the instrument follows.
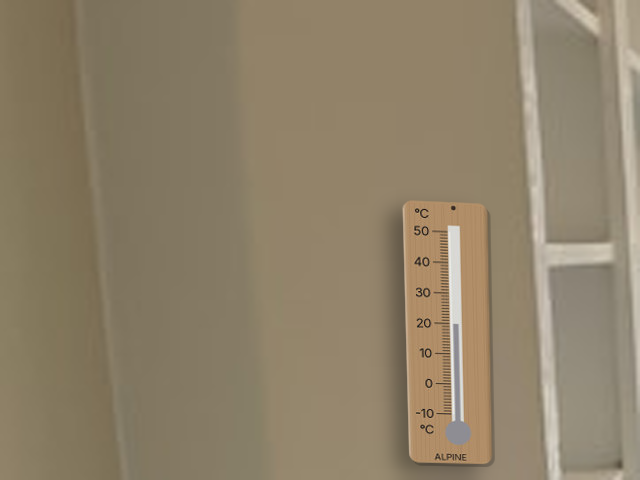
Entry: 20 °C
